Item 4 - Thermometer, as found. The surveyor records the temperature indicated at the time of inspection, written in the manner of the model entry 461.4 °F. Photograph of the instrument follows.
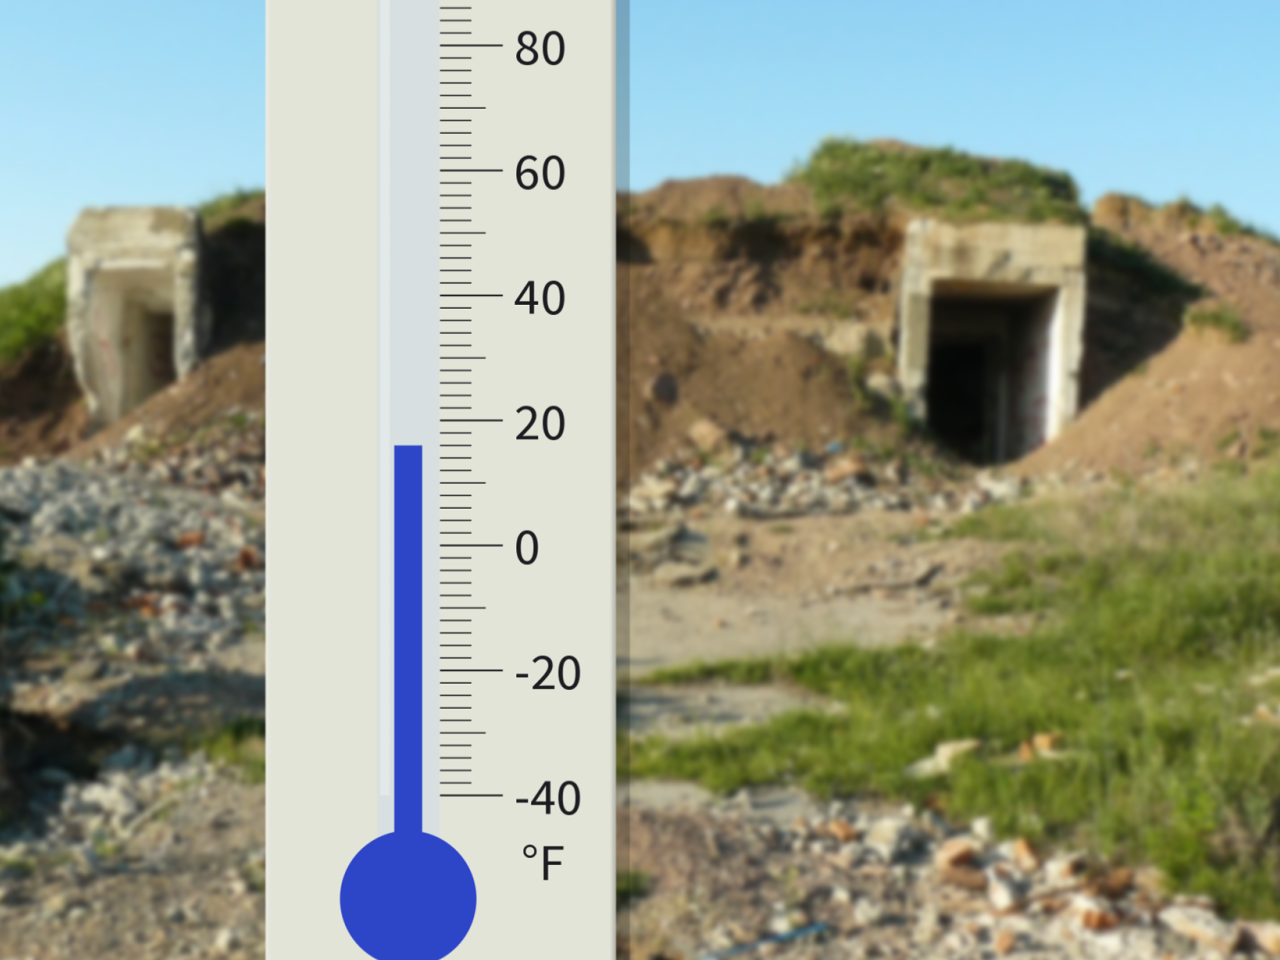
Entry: 16 °F
